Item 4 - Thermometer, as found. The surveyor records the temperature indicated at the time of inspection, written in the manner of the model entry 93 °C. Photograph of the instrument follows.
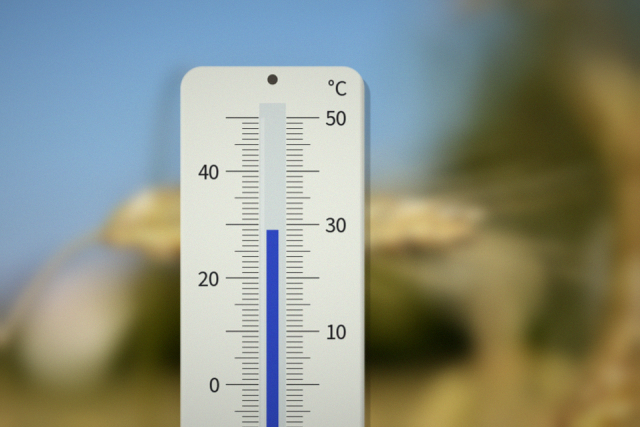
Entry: 29 °C
